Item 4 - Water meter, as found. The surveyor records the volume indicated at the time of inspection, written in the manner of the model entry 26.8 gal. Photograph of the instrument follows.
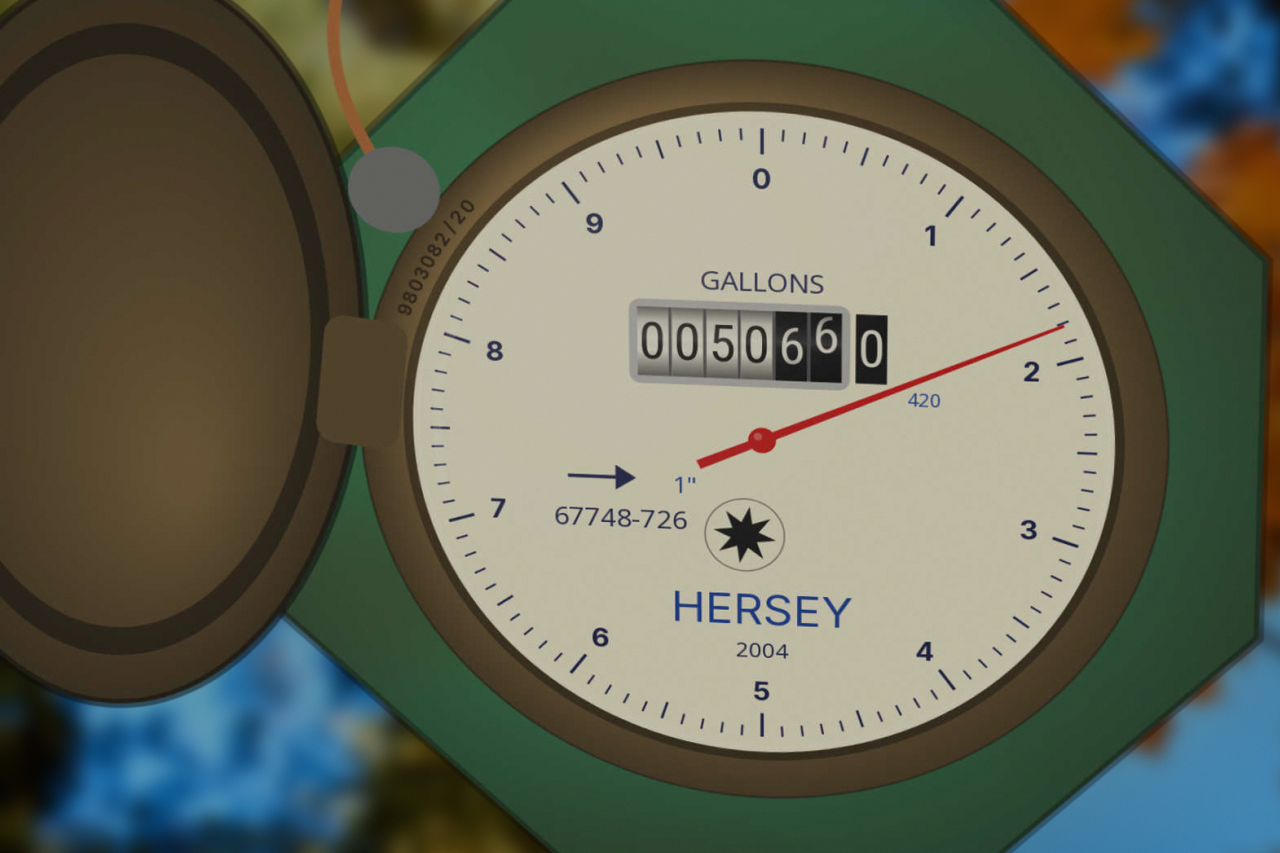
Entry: 50661.8 gal
